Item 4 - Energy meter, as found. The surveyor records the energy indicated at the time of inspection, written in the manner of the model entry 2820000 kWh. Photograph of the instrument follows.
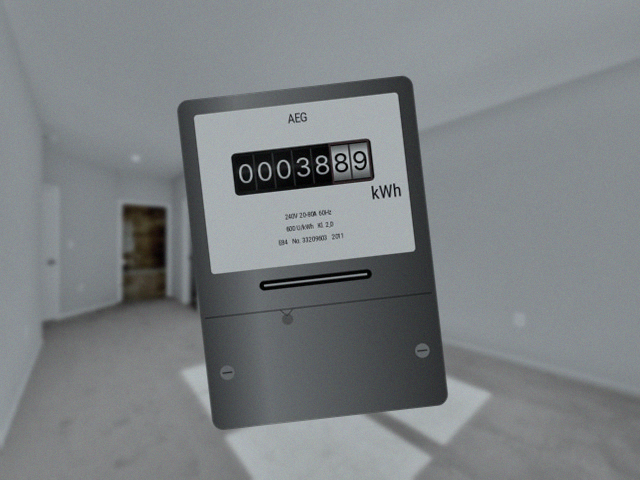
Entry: 38.89 kWh
